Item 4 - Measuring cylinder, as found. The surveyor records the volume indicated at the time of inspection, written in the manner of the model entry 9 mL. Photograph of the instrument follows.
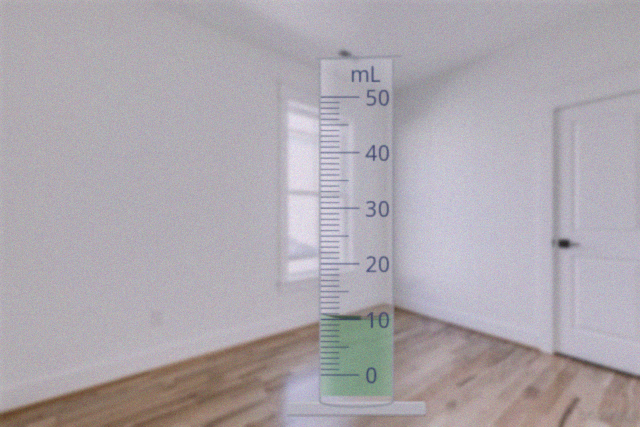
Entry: 10 mL
